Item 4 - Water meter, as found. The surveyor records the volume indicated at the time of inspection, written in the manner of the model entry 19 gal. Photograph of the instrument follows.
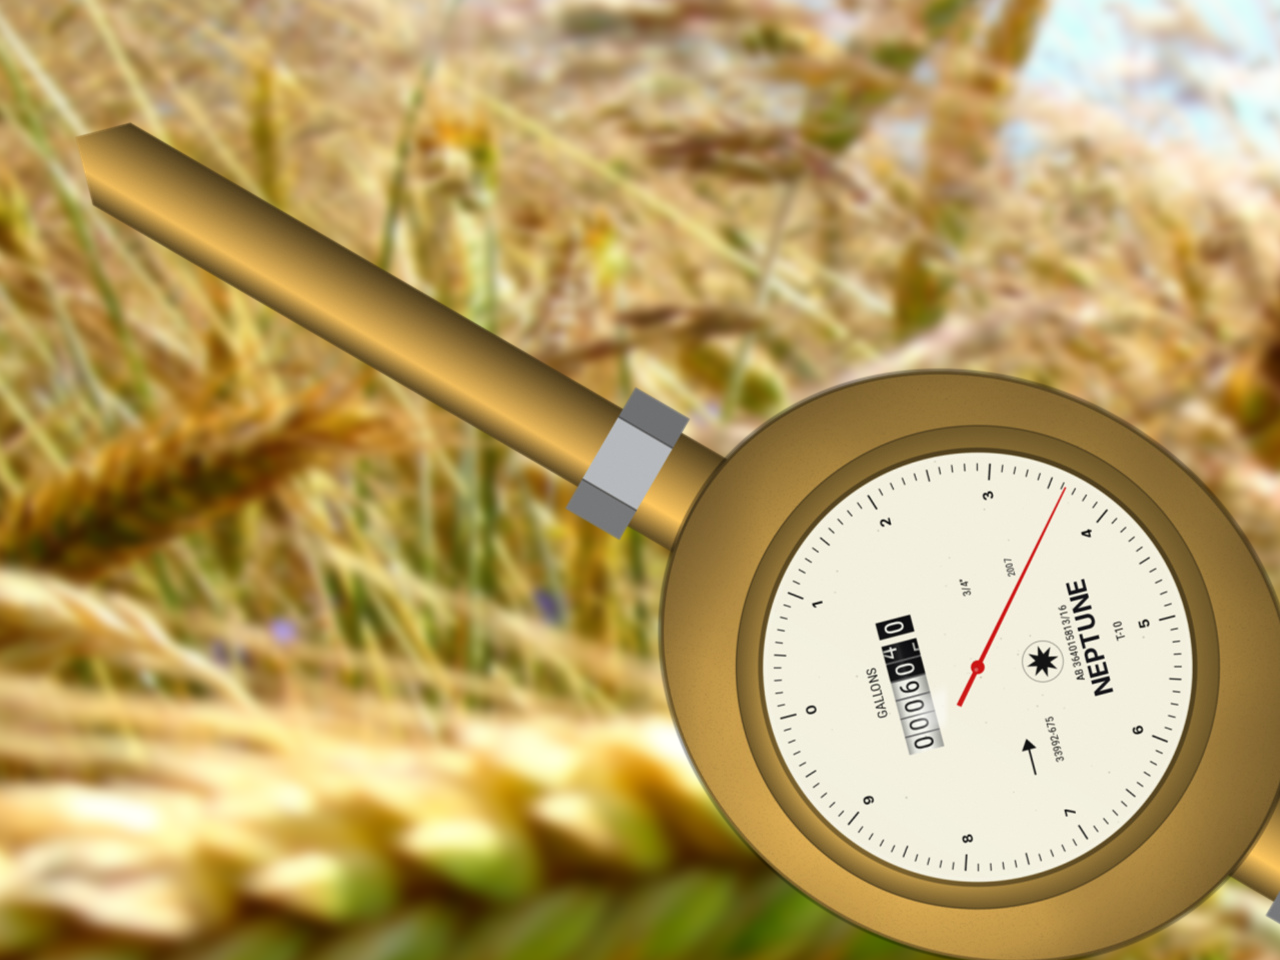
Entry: 6043.6 gal
